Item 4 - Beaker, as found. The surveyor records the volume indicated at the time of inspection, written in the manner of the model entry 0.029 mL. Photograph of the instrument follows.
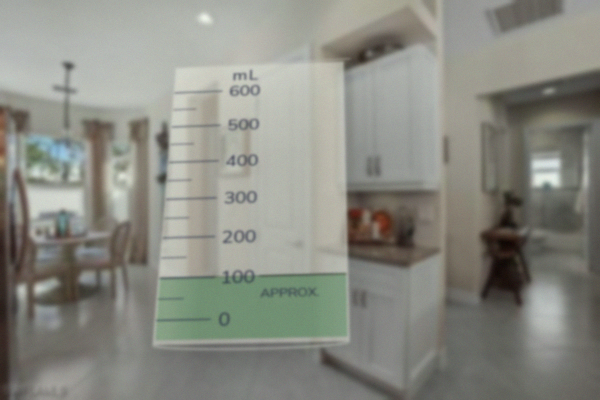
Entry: 100 mL
